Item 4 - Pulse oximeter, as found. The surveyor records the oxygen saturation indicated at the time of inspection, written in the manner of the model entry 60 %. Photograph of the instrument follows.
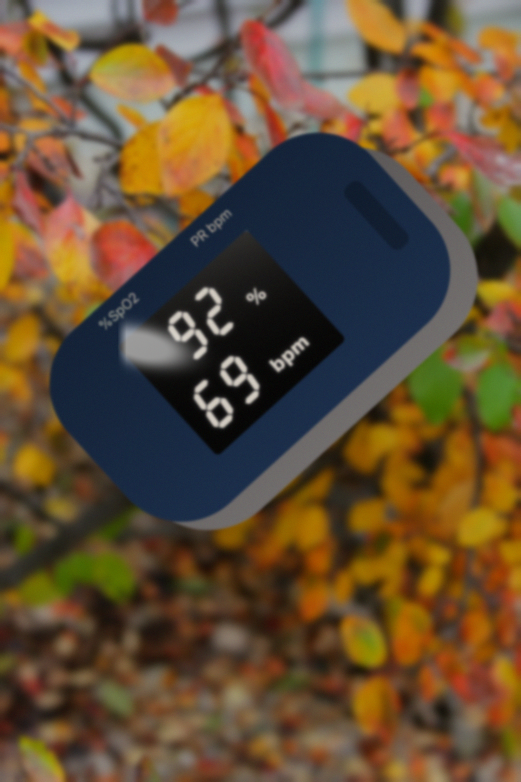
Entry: 92 %
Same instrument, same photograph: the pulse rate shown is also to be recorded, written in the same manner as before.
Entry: 69 bpm
